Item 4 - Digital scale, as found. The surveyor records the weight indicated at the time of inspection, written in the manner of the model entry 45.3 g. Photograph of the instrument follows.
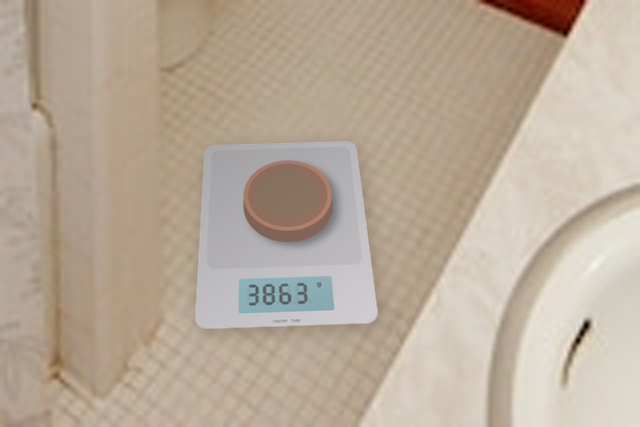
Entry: 3863 g
